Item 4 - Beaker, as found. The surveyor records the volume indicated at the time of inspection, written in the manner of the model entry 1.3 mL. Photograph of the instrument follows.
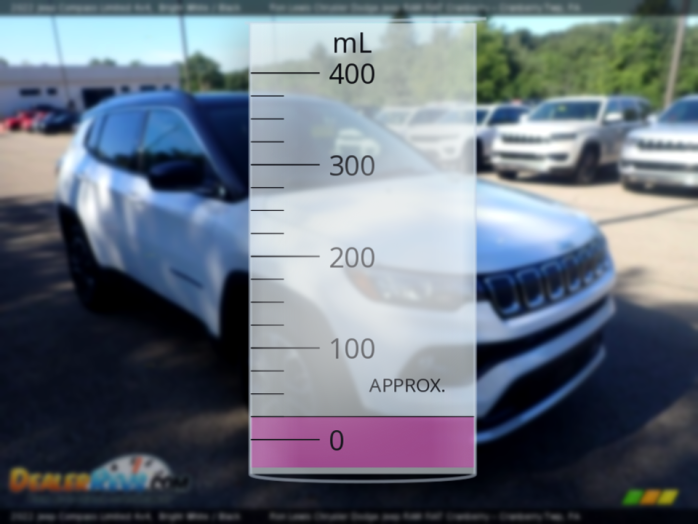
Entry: 25 mL
